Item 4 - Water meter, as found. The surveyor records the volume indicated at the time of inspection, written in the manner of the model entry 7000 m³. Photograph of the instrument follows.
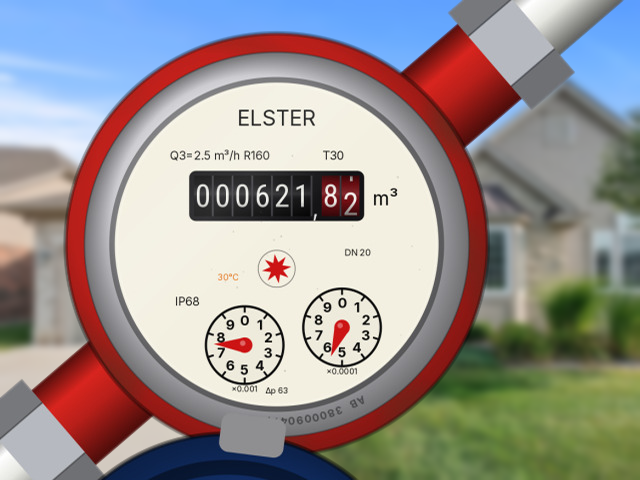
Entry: 621.8175 m³
